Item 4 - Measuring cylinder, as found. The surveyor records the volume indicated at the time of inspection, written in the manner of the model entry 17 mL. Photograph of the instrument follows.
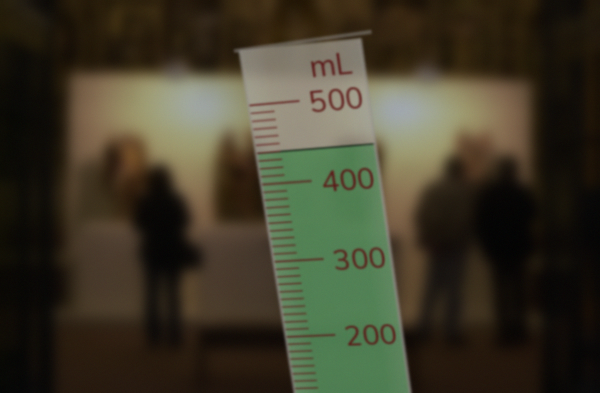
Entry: 440 mL
